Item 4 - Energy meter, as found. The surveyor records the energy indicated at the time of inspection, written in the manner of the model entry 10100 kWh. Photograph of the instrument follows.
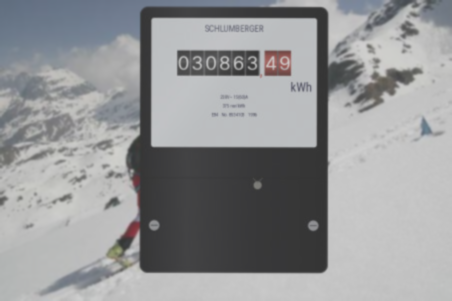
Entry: 30863.49 kWh
